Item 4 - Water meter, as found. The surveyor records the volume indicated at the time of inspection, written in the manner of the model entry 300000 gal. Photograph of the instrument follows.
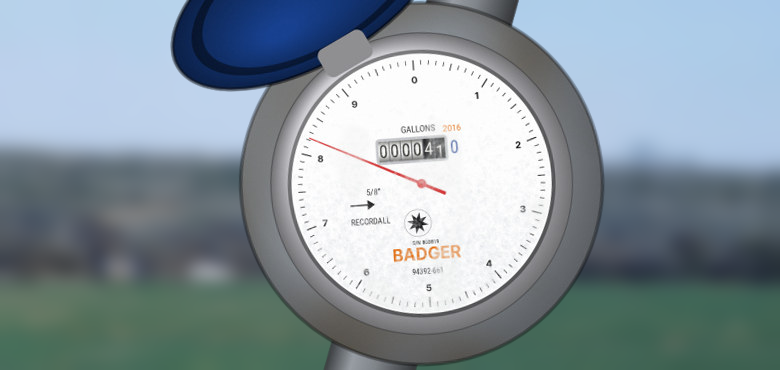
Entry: 408.2 gal
